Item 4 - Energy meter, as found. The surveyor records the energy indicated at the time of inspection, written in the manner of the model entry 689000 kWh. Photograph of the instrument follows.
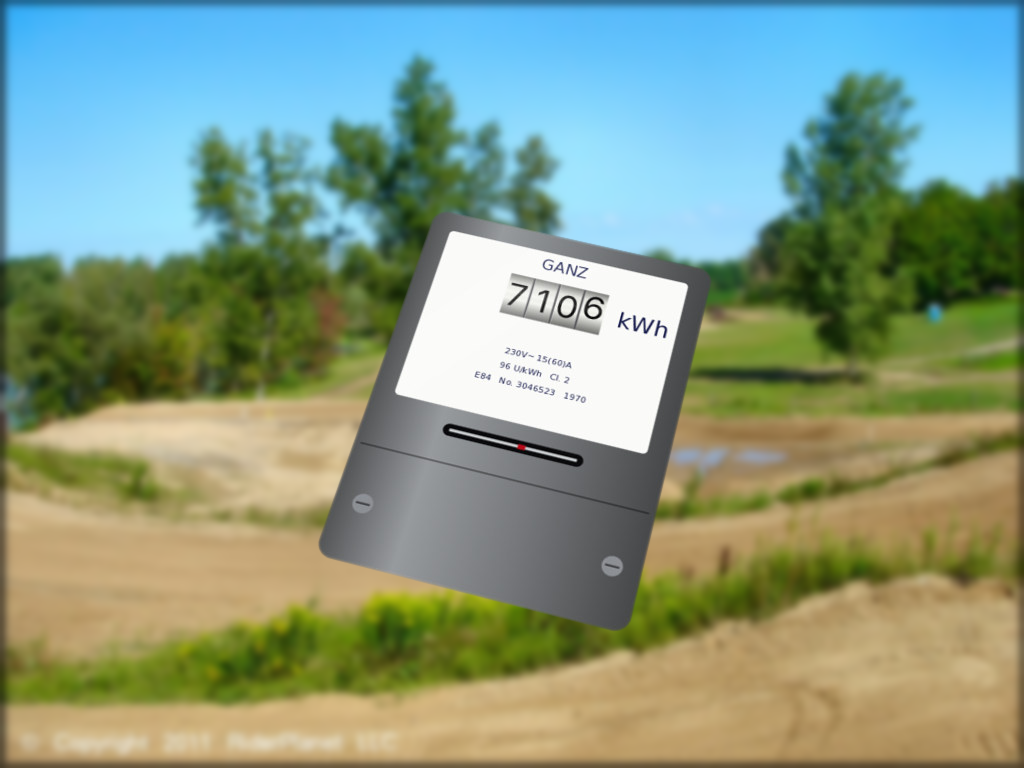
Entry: 7106 kWh
